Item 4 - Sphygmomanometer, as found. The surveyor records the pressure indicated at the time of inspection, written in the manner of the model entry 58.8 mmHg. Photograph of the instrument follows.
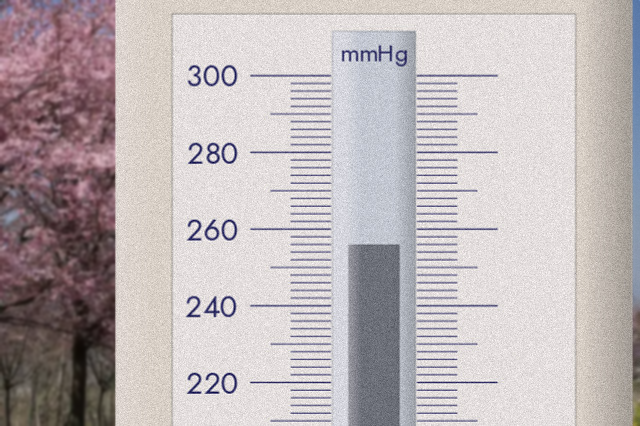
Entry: 256 mmHg
